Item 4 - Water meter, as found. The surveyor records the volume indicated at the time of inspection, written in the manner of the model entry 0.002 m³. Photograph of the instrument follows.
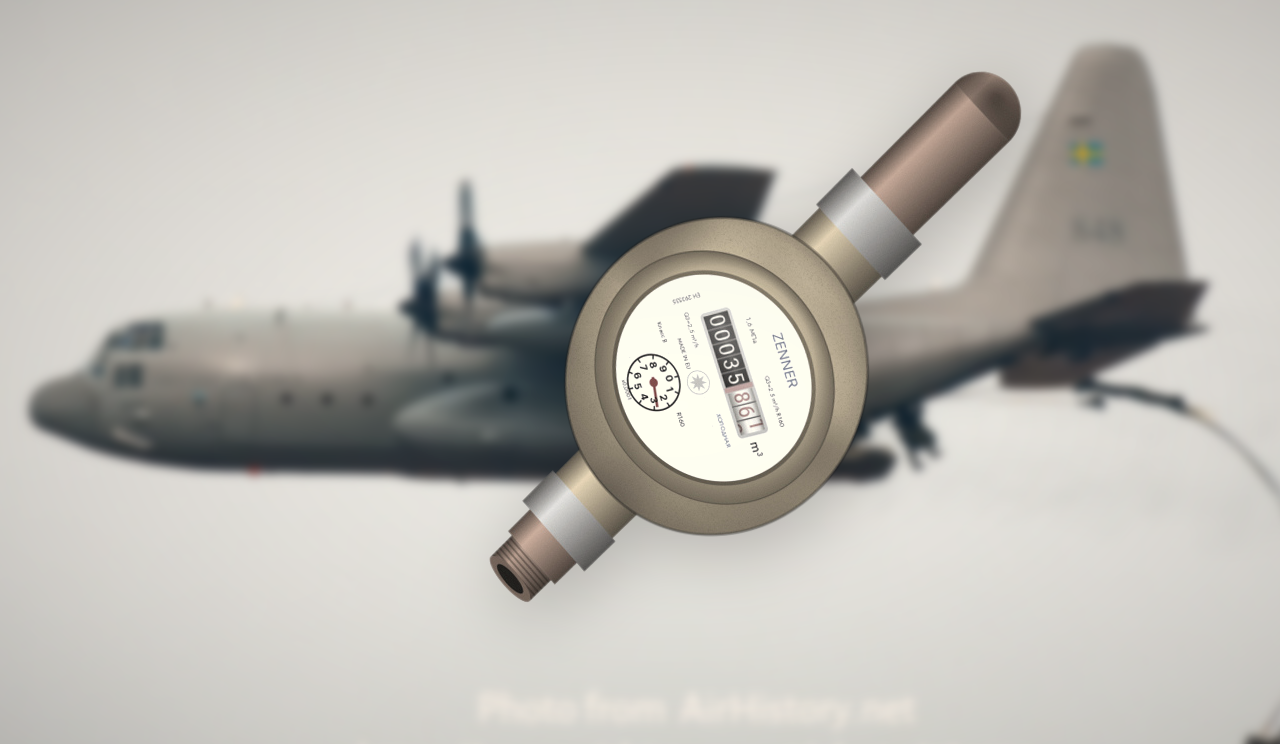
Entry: 35.8612 m³
